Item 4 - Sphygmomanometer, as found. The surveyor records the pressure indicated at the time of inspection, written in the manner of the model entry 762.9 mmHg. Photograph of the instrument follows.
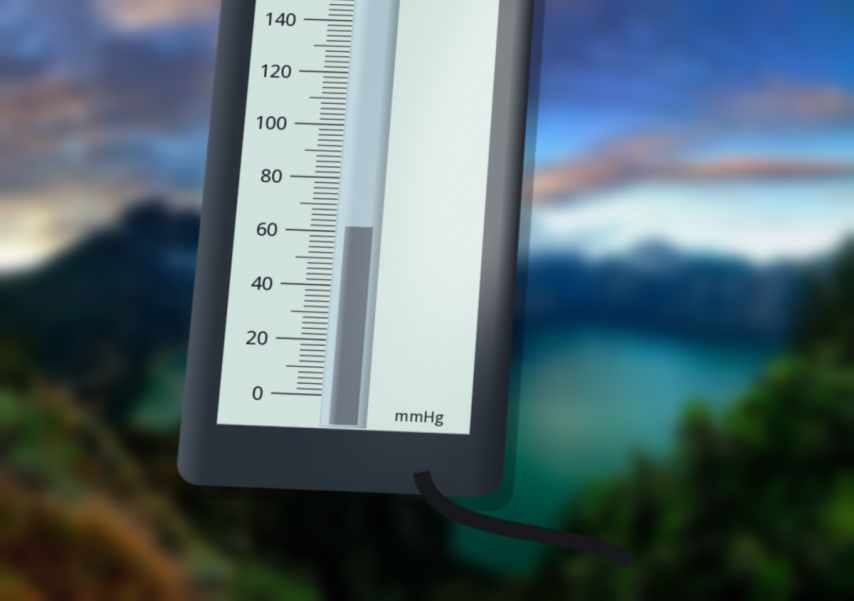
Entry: 62 mmHg
